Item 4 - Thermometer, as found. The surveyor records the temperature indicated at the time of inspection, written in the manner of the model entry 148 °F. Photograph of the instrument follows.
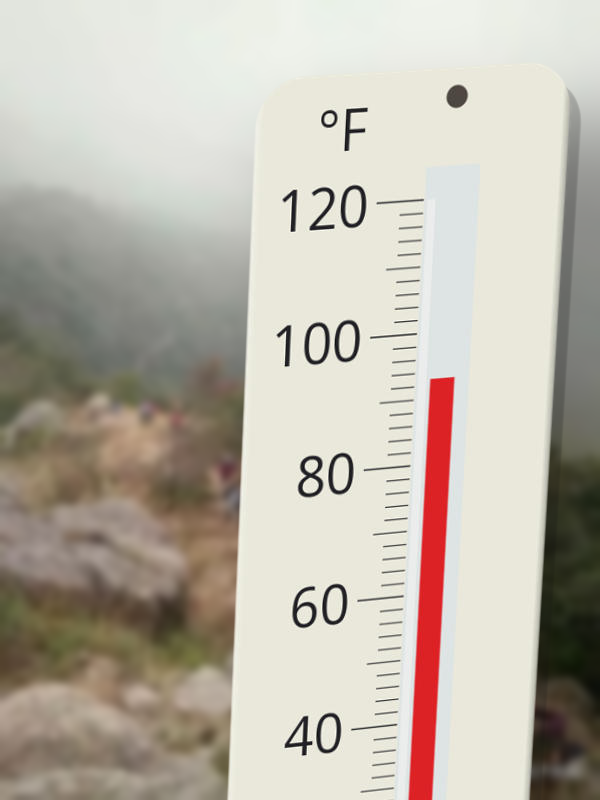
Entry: 93 °F
